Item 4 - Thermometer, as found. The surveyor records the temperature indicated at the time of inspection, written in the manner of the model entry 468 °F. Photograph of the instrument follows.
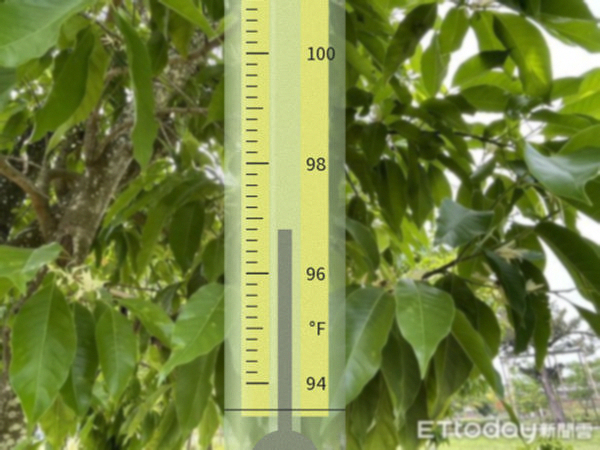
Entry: 96.8 °F
